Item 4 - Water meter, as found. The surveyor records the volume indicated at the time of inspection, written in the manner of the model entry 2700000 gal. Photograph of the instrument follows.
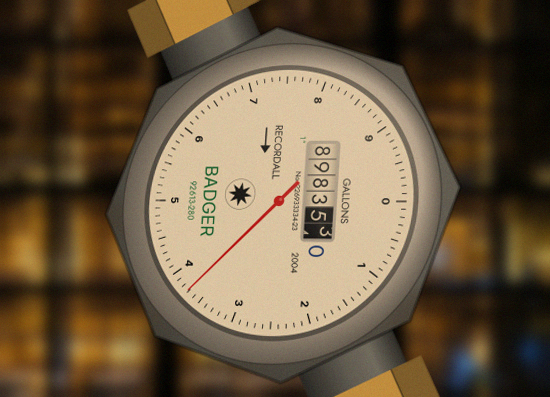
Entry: 8983533.7 gal
